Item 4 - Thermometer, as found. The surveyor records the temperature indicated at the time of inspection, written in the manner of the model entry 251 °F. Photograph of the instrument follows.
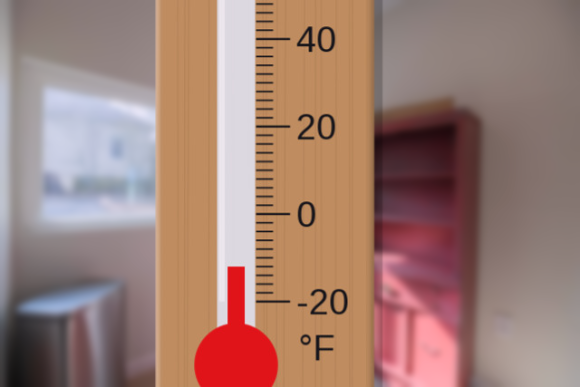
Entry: -12 °F
